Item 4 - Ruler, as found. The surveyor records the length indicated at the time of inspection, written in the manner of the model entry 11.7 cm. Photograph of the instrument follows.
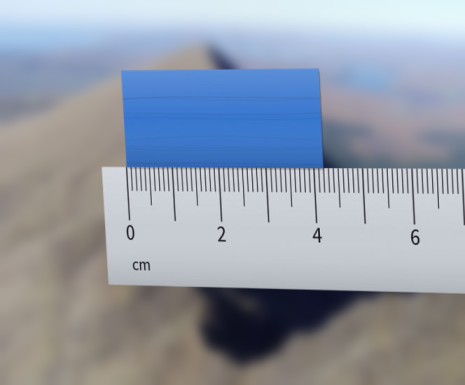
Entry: 4.2 cm
